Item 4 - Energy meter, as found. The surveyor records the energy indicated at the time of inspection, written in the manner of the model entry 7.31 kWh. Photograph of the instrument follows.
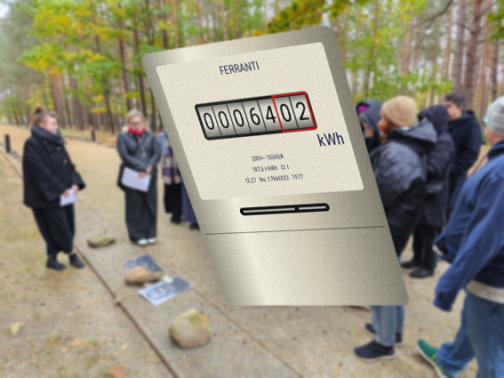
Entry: 64.02 kWh
